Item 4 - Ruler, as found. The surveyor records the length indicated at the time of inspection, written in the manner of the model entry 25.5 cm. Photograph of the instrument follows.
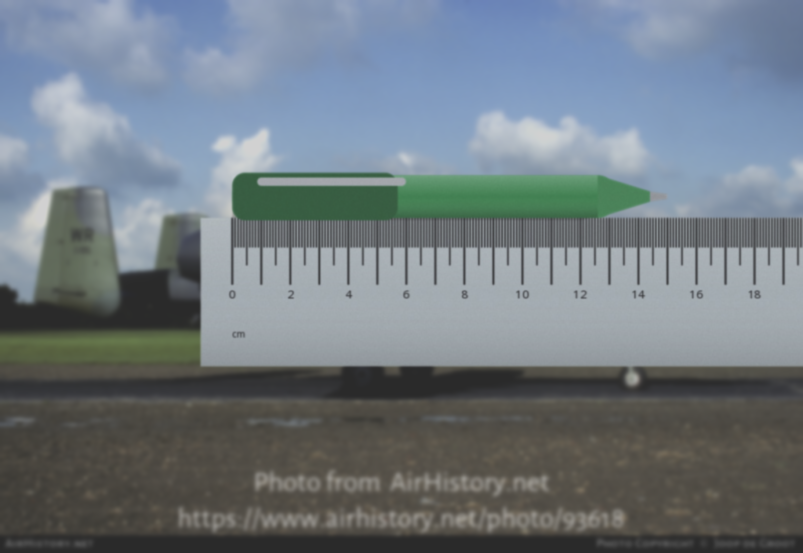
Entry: 15 cm
